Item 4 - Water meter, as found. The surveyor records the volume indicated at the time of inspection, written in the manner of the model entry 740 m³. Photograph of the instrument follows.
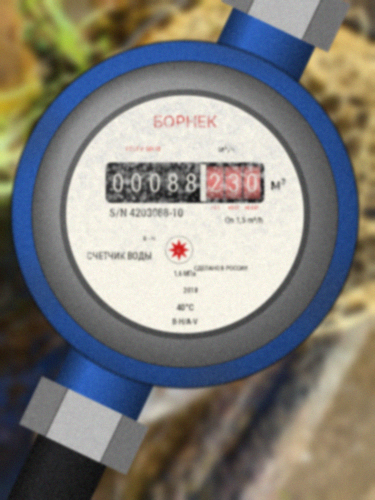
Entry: 88.230 m³
